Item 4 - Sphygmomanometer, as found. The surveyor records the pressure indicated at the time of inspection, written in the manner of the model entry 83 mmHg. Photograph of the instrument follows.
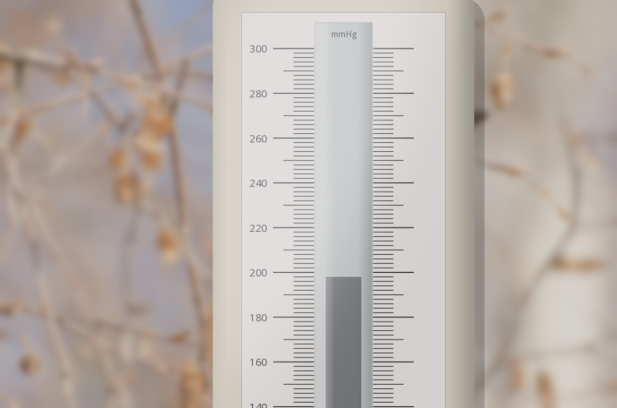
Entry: 198 mmHg
